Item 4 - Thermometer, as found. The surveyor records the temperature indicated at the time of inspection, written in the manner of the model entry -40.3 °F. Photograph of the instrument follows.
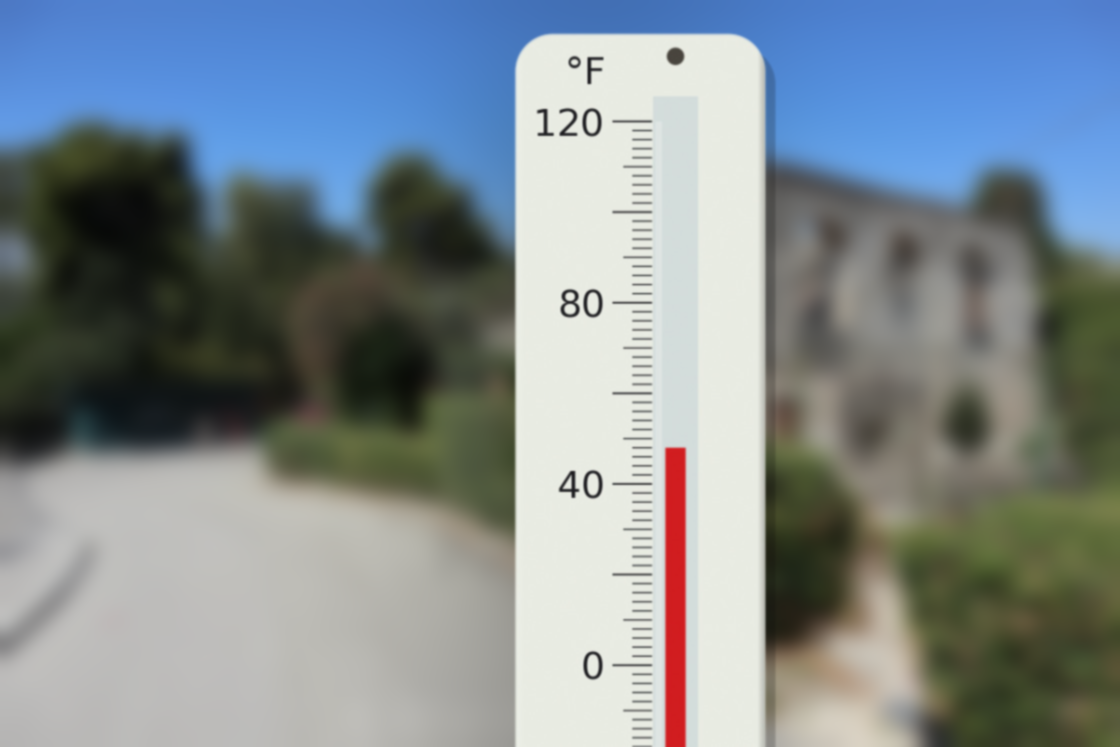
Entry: 48 °F
